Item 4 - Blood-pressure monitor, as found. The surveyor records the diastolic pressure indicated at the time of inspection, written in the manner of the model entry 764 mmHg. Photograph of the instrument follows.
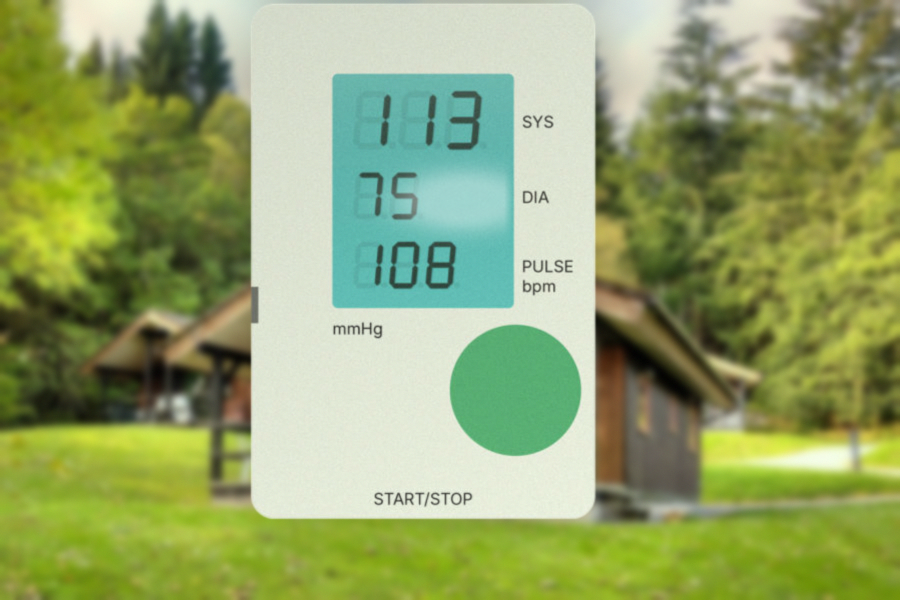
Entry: 75 mmHg
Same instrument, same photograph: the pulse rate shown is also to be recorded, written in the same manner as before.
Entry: 108 bpm
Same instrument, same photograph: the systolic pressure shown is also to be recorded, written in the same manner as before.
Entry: 113 mmHg
